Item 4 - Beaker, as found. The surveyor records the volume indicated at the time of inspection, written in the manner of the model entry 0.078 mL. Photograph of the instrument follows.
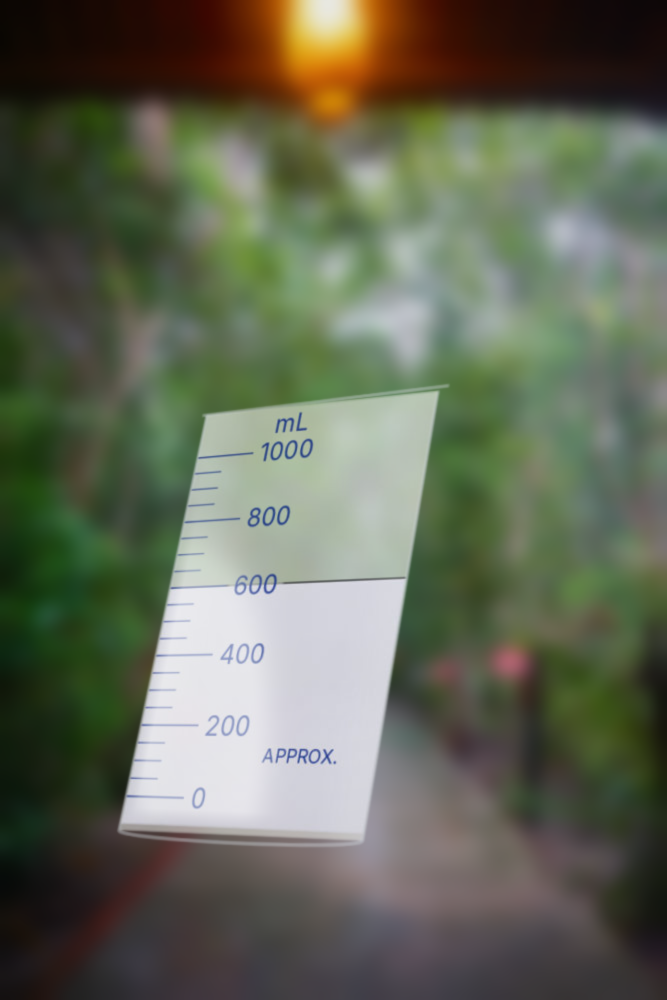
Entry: 600 mL
